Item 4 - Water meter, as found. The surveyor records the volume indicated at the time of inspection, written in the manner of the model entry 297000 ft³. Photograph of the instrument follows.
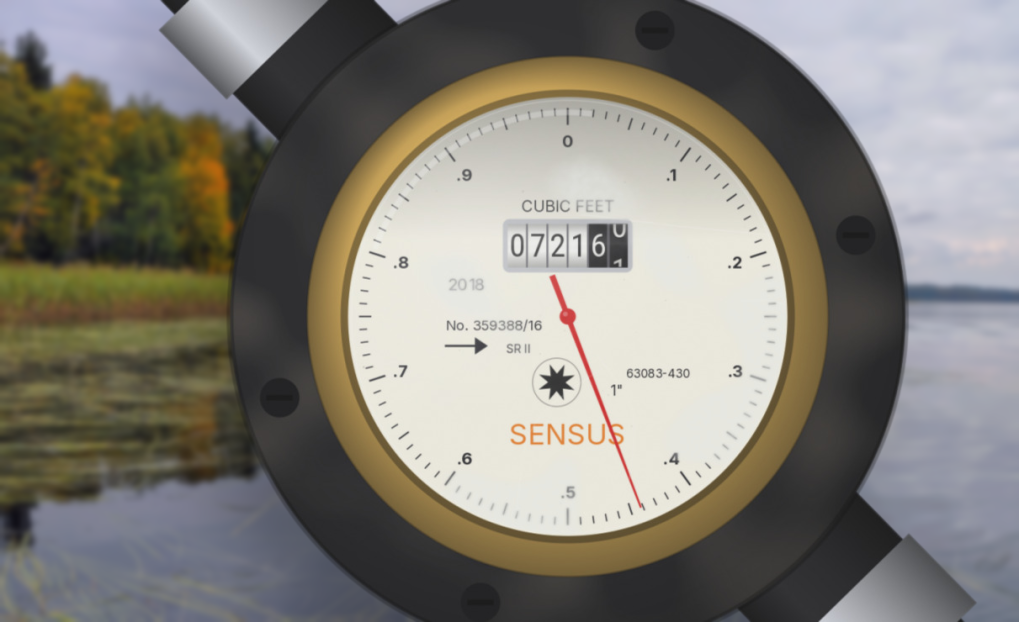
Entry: 72160.44 ft³
